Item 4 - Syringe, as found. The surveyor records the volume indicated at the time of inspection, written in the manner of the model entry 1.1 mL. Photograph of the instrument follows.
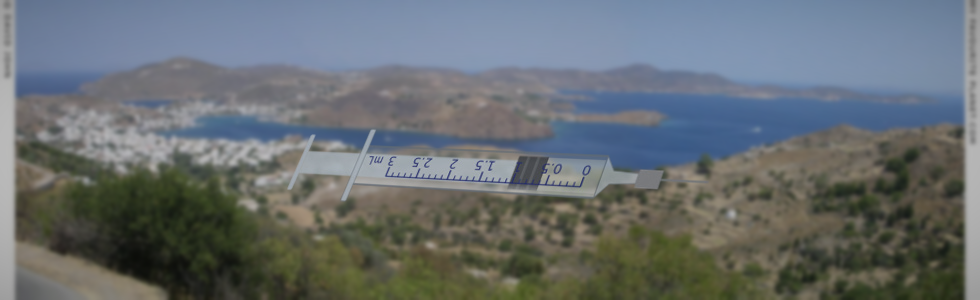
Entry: 0.6 mL
